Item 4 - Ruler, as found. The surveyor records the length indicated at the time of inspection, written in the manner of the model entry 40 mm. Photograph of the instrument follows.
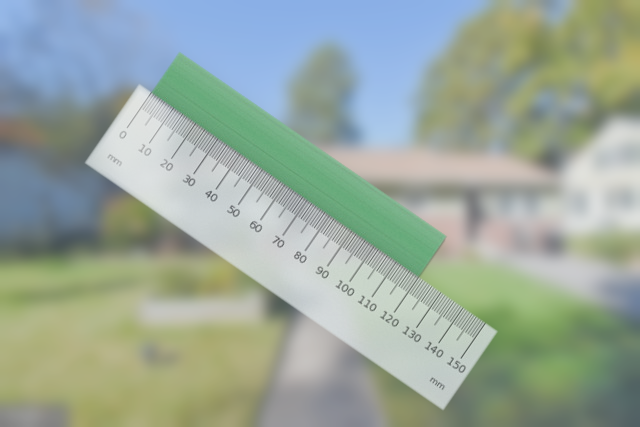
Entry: 120 mm
